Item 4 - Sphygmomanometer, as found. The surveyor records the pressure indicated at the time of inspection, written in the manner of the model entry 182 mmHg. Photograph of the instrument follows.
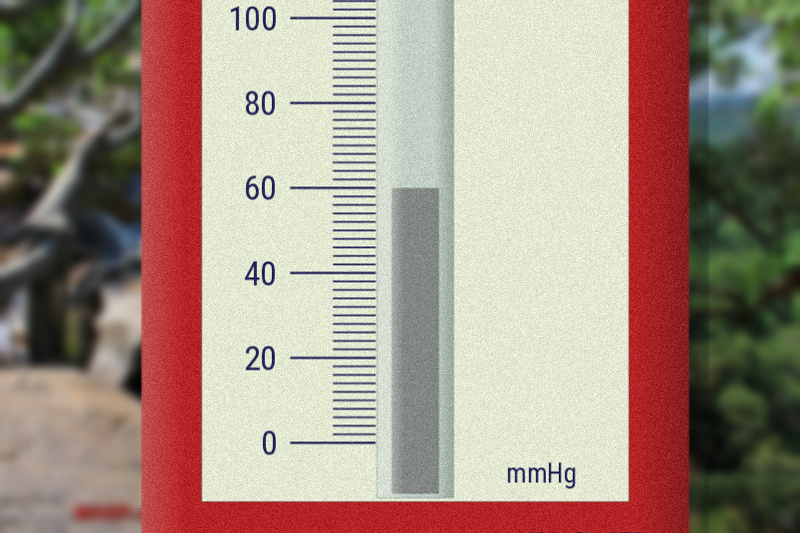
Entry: 60 mmHg
